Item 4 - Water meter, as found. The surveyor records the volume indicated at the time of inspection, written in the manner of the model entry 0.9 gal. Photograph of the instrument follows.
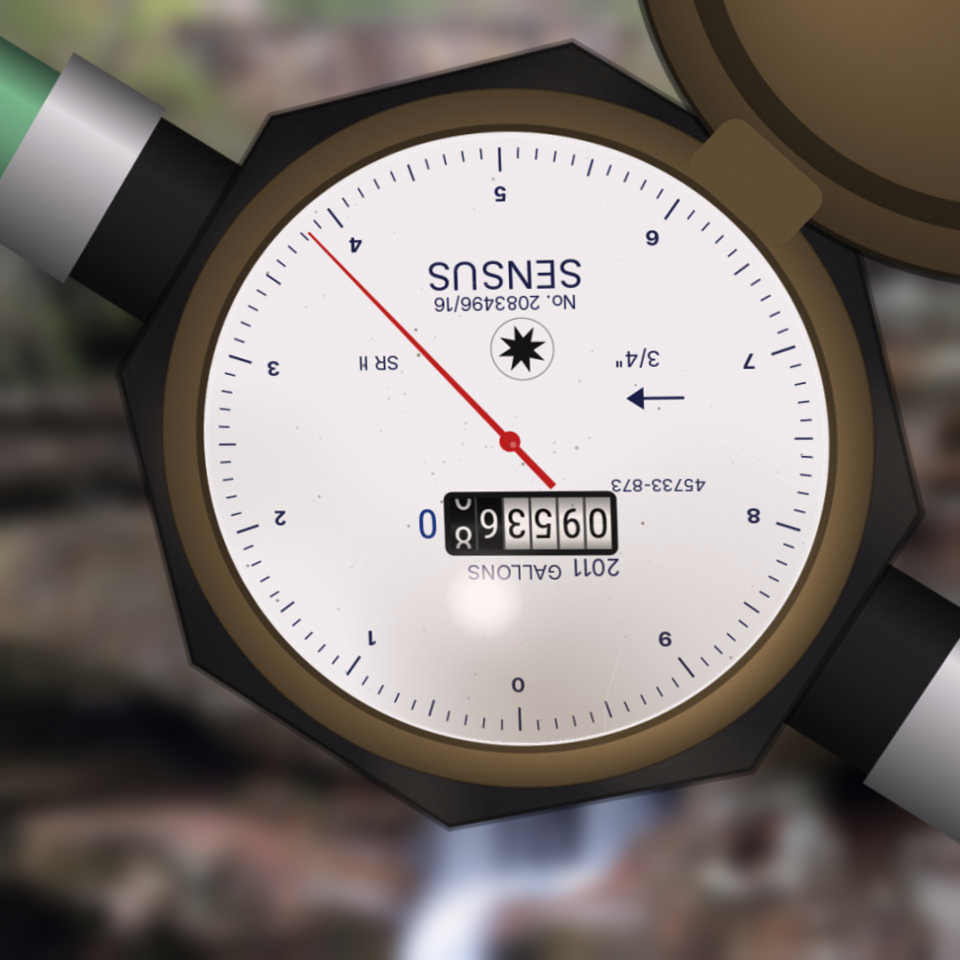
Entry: 953683.8 gal
